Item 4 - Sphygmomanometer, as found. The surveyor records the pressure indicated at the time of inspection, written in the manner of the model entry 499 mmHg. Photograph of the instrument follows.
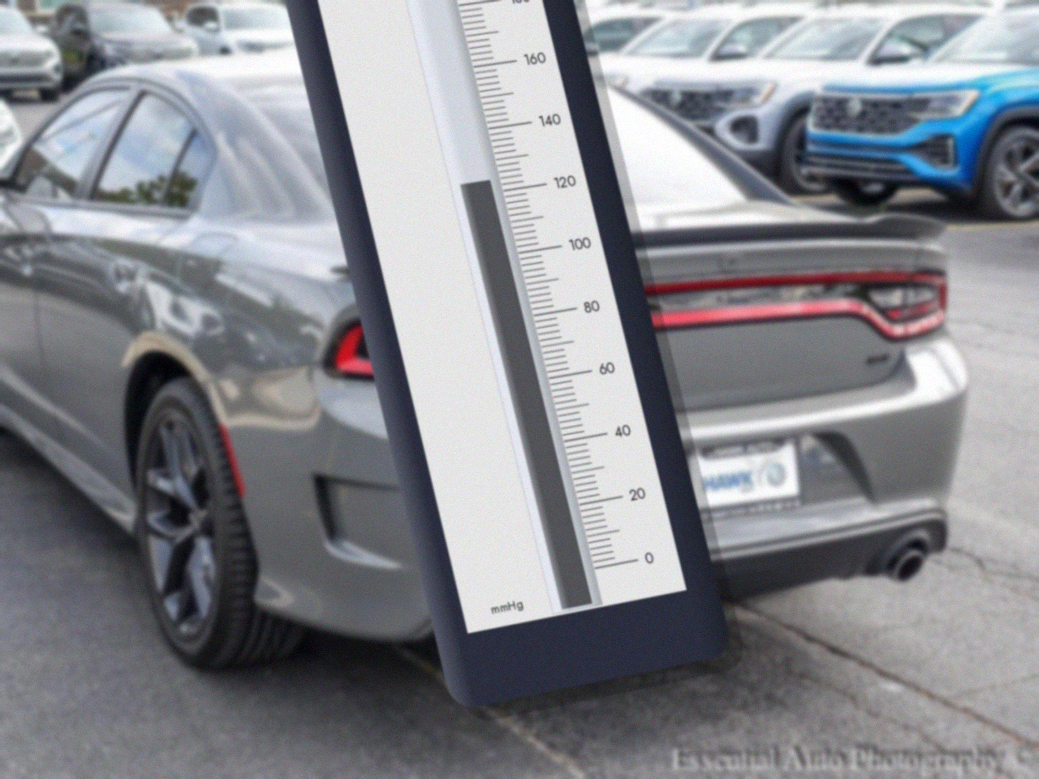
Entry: 124 mmHg
